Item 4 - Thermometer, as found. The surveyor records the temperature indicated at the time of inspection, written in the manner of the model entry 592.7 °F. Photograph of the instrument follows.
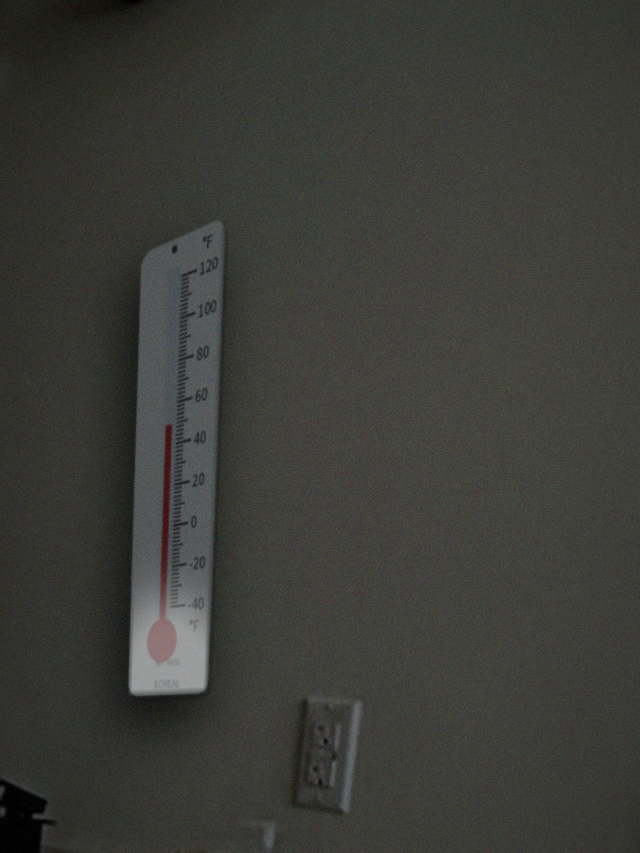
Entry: 50 °F
